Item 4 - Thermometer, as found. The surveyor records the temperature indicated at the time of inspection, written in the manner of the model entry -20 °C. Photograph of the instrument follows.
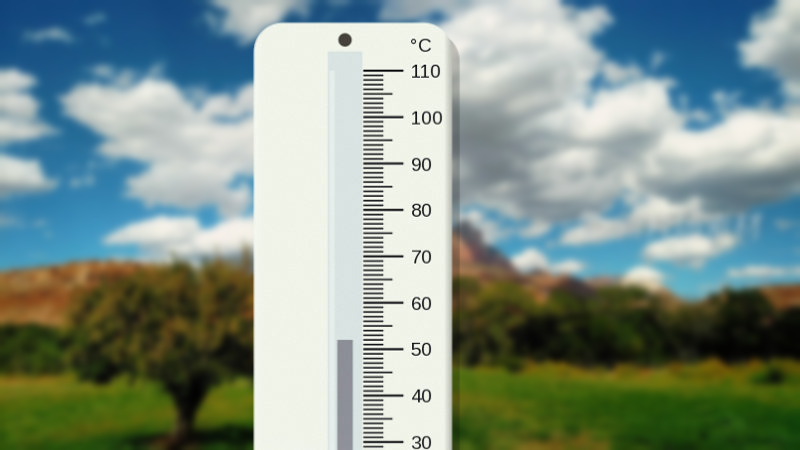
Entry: 52 °C
